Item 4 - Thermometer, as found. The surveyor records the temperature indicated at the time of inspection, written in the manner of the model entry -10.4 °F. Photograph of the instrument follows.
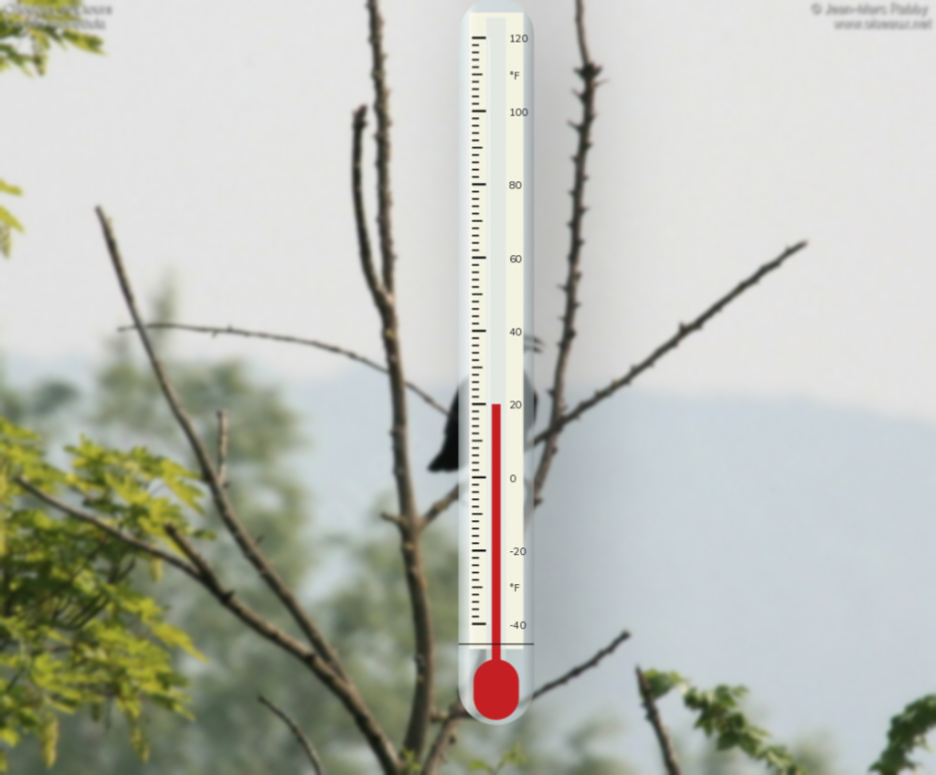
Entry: 20 °F
